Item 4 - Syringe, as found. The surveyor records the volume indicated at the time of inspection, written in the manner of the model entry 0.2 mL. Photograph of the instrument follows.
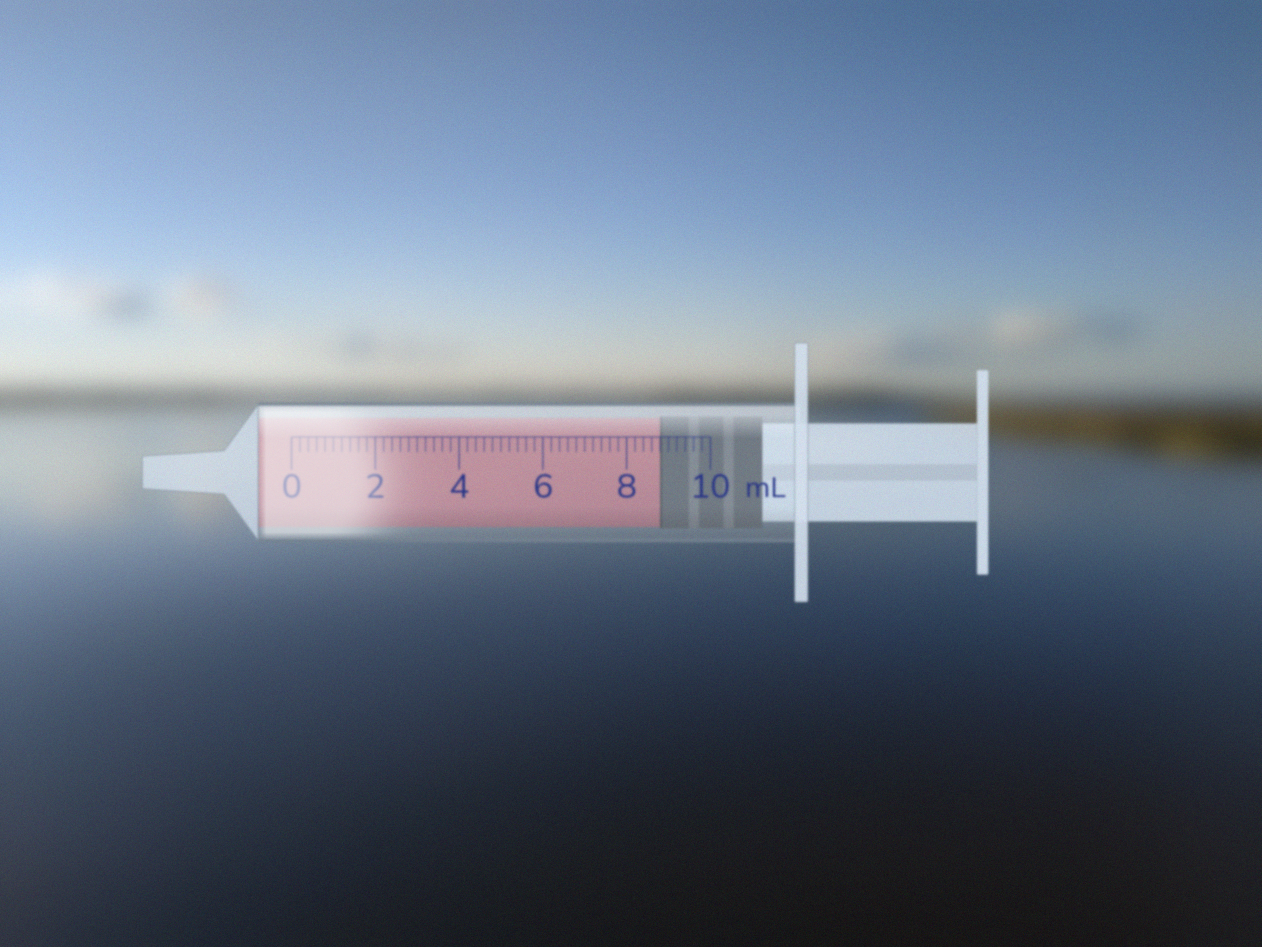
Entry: 8.8 mL
